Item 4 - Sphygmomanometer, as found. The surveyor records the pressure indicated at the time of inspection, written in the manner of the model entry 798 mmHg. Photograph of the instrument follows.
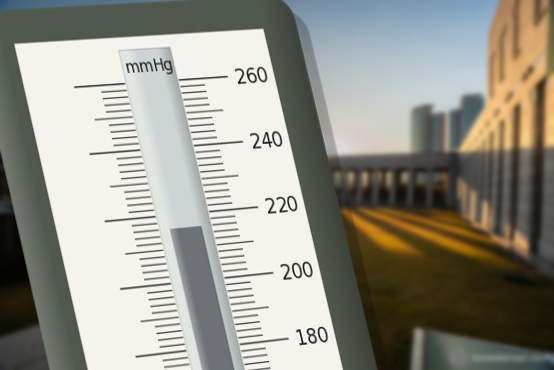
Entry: 216 mmHg
